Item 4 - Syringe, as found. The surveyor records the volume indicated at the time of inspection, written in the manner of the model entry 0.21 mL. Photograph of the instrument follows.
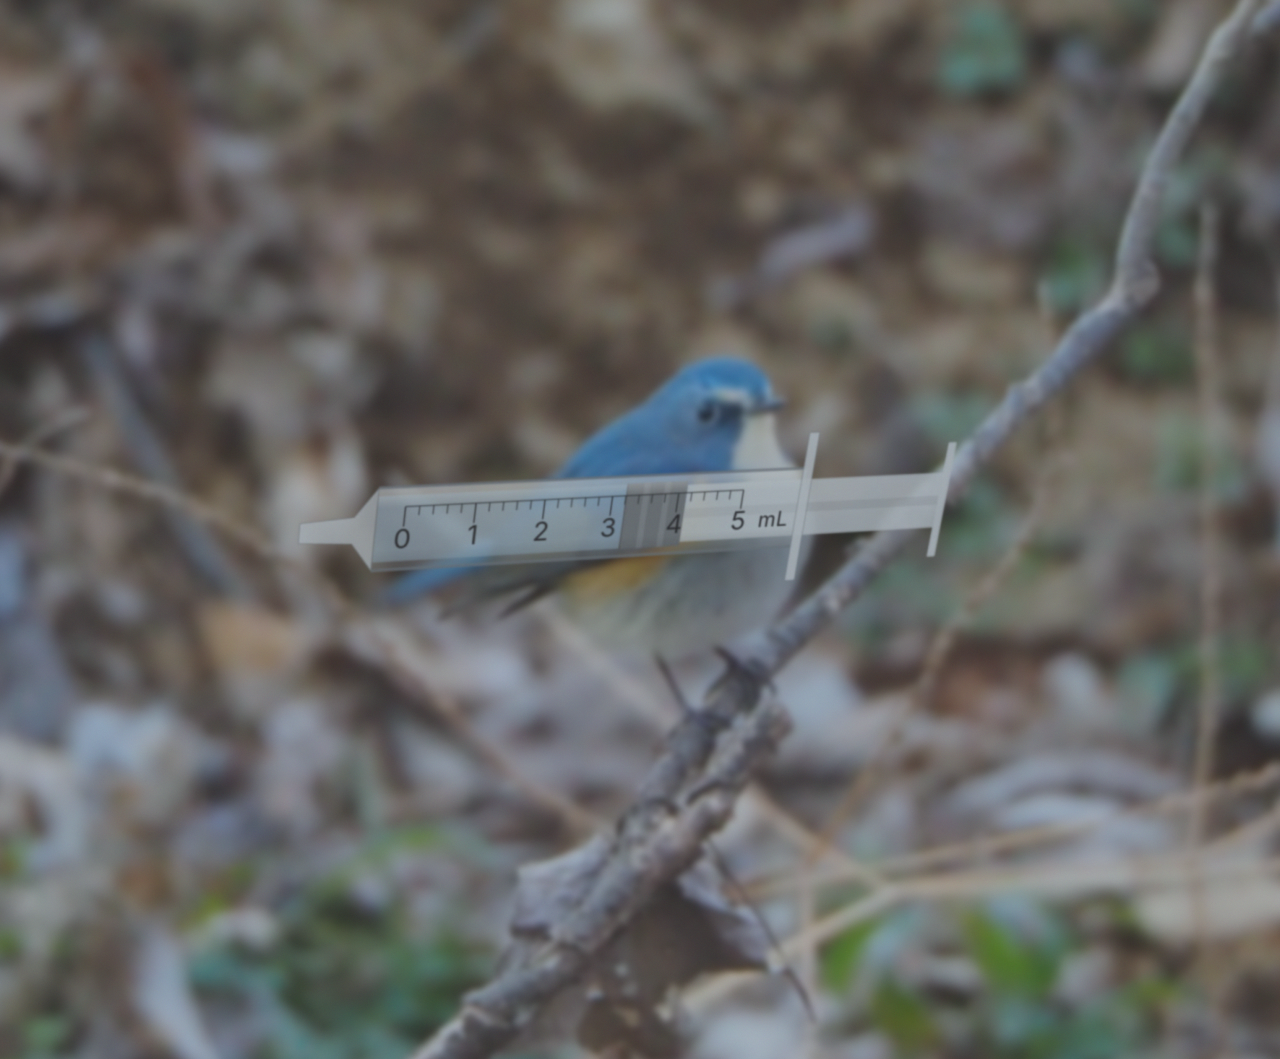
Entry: 3.2 mL
